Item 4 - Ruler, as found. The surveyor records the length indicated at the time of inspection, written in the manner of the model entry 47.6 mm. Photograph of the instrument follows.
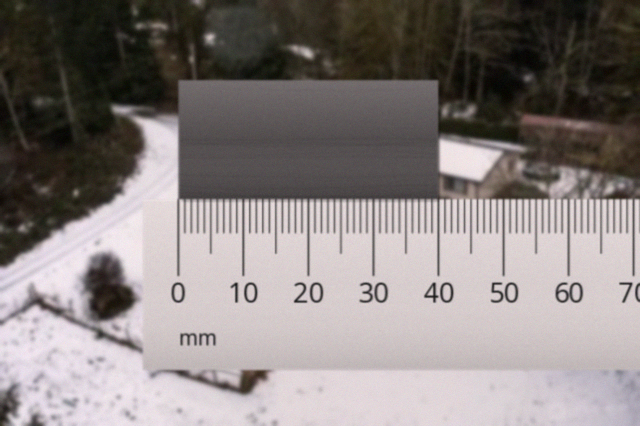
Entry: 40 mm
